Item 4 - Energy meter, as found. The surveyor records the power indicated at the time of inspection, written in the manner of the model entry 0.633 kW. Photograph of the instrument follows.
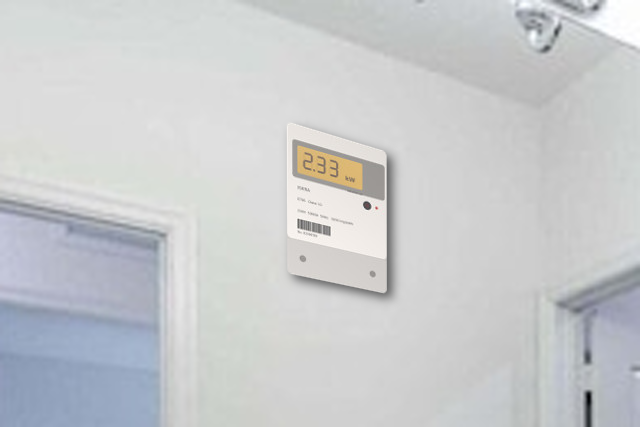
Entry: 2.33 kW
